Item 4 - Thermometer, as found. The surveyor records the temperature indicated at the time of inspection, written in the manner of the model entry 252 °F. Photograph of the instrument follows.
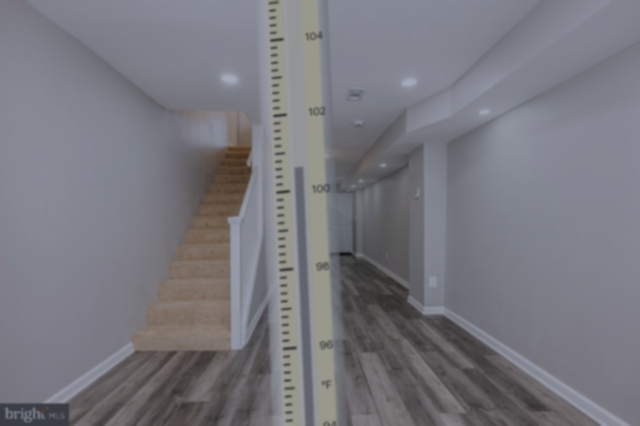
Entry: 100.6 °F
